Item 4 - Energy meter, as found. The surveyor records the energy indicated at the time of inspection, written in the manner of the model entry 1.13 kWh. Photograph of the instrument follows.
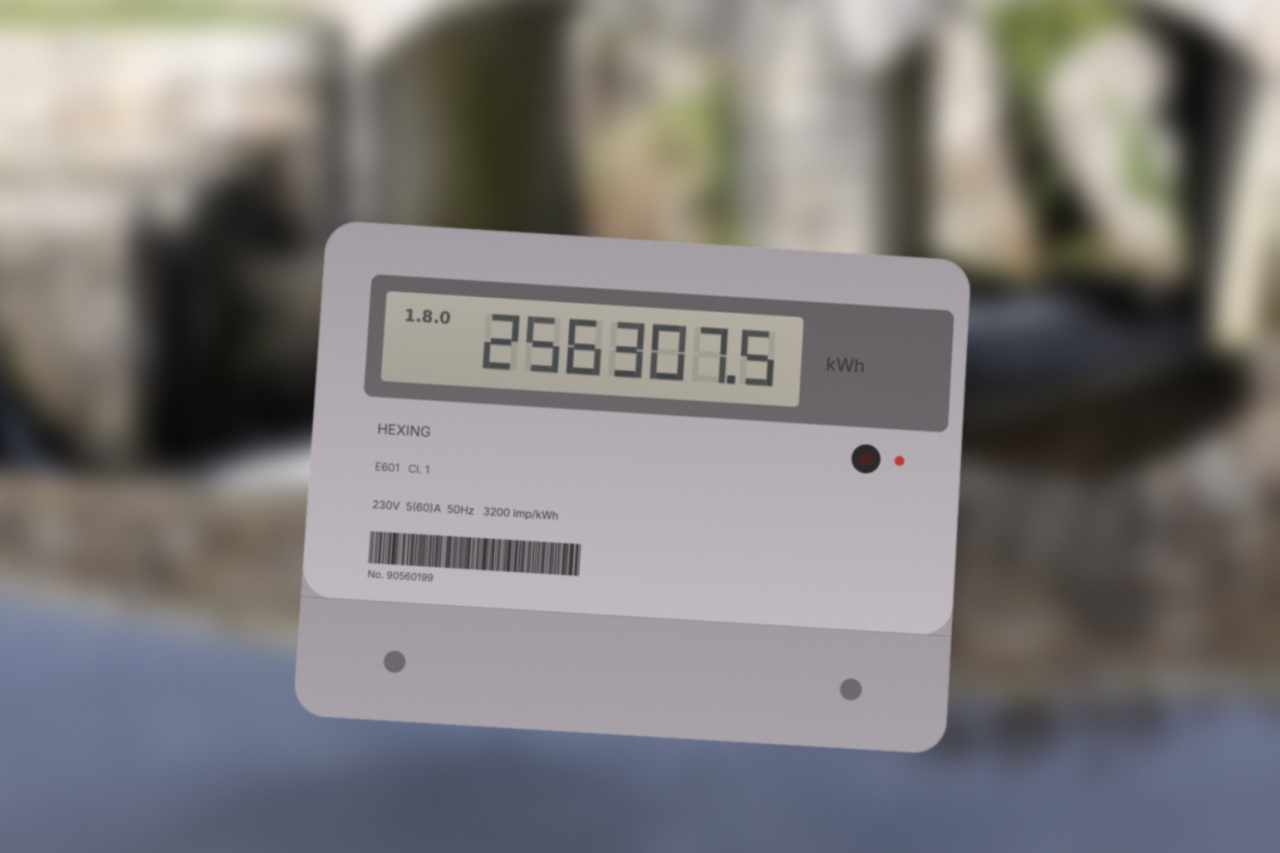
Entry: 256307.5 kWh
